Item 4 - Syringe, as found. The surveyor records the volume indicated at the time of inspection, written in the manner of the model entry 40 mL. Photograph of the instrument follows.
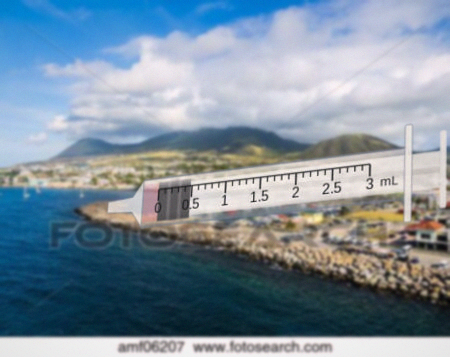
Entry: 0 mL
